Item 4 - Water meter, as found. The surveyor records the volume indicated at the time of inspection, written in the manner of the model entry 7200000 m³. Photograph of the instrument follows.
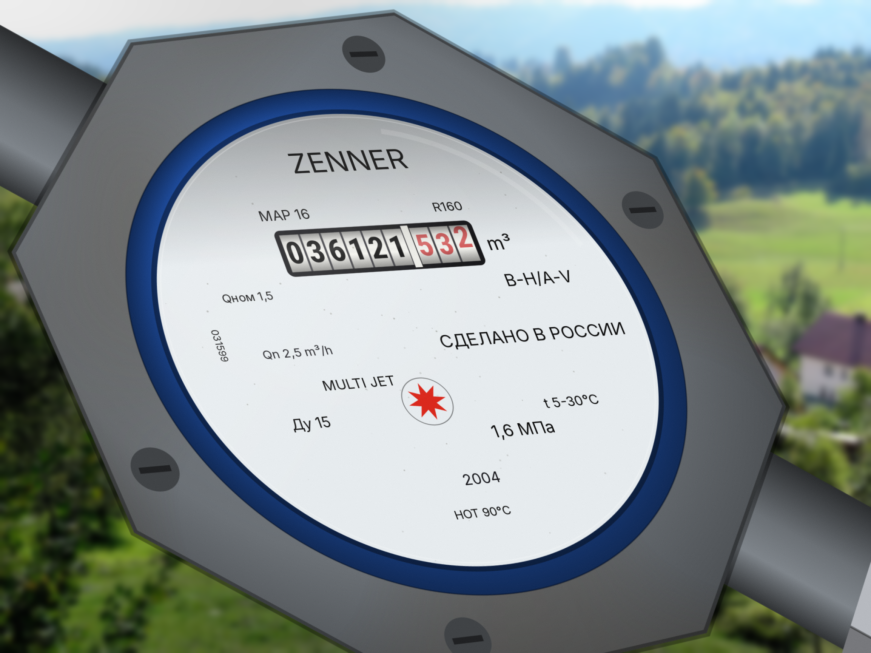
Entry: 36121.532 m³
